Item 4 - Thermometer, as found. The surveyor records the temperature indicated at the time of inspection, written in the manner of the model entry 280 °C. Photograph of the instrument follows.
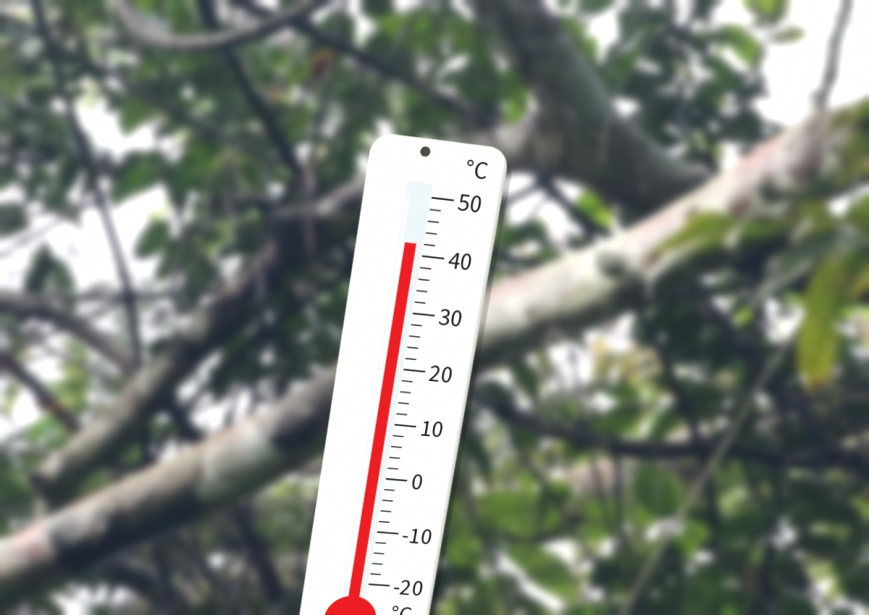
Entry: 42 °C
